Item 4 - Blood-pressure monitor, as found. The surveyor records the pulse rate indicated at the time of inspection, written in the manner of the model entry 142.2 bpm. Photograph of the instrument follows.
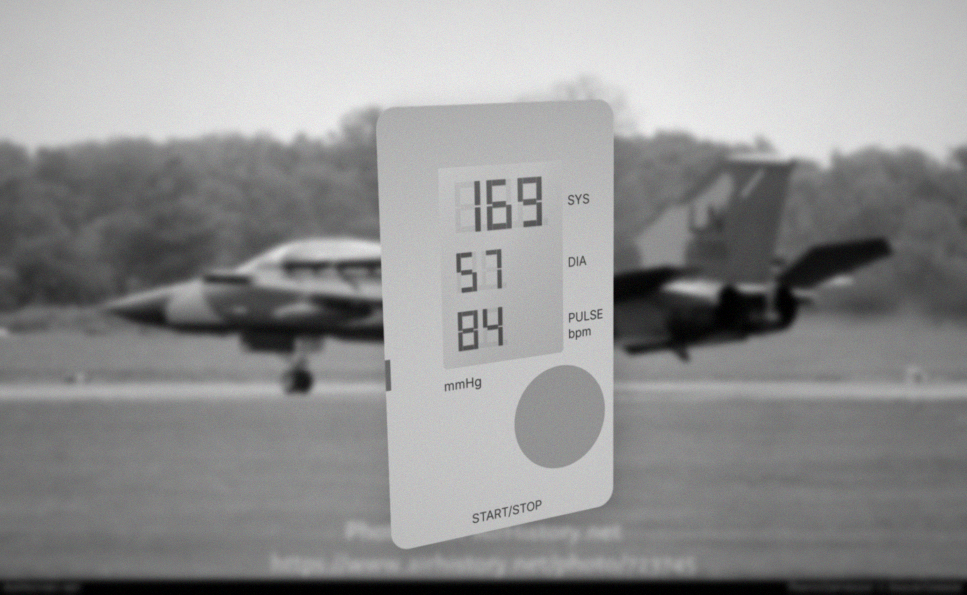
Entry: 84 bpm
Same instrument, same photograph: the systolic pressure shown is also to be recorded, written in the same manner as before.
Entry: 169 mmHg
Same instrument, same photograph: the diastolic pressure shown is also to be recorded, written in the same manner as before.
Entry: 57 mmHg
